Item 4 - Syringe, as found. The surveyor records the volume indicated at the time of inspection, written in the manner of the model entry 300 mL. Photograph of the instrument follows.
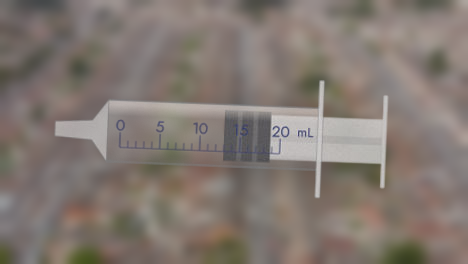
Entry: 13 mL
